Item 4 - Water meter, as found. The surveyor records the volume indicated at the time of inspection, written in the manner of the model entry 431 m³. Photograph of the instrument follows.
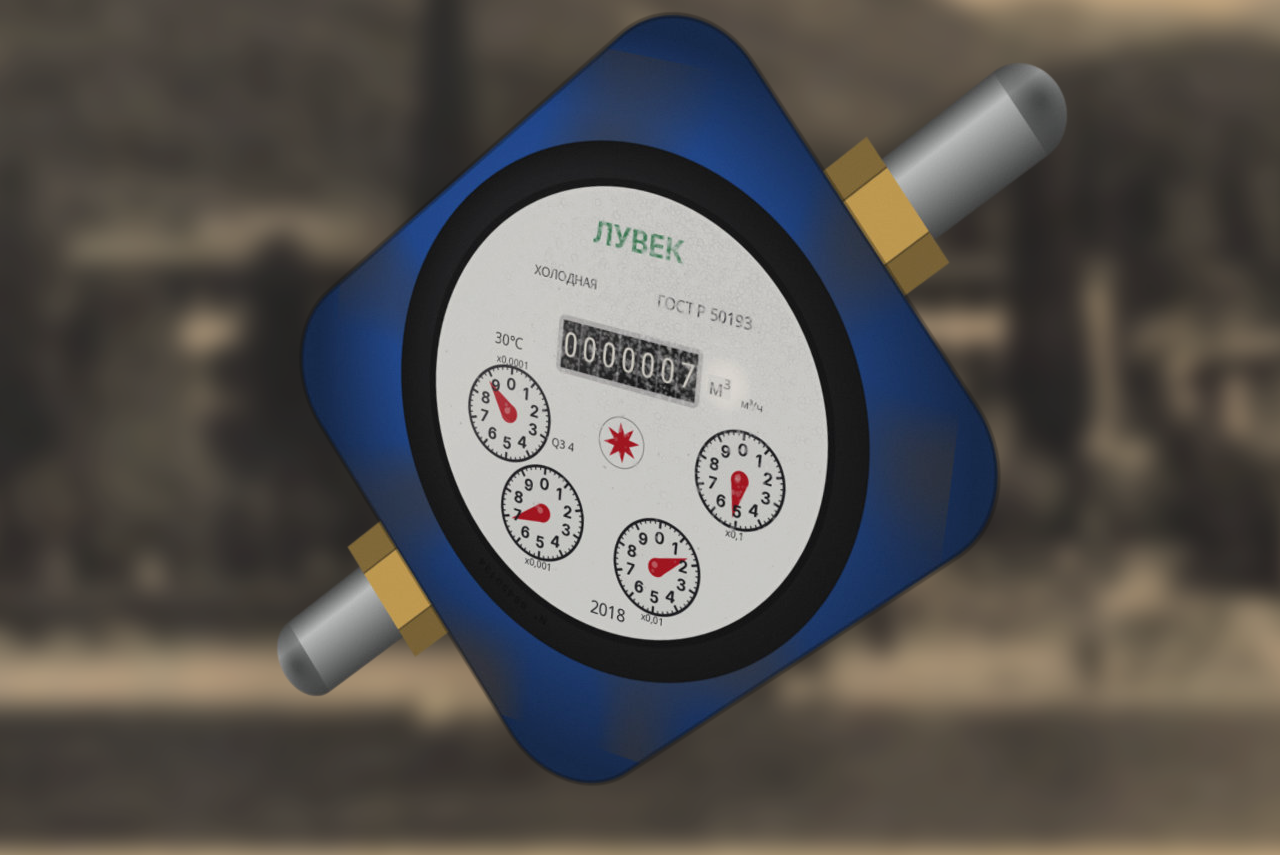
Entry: 7.5168 m³
